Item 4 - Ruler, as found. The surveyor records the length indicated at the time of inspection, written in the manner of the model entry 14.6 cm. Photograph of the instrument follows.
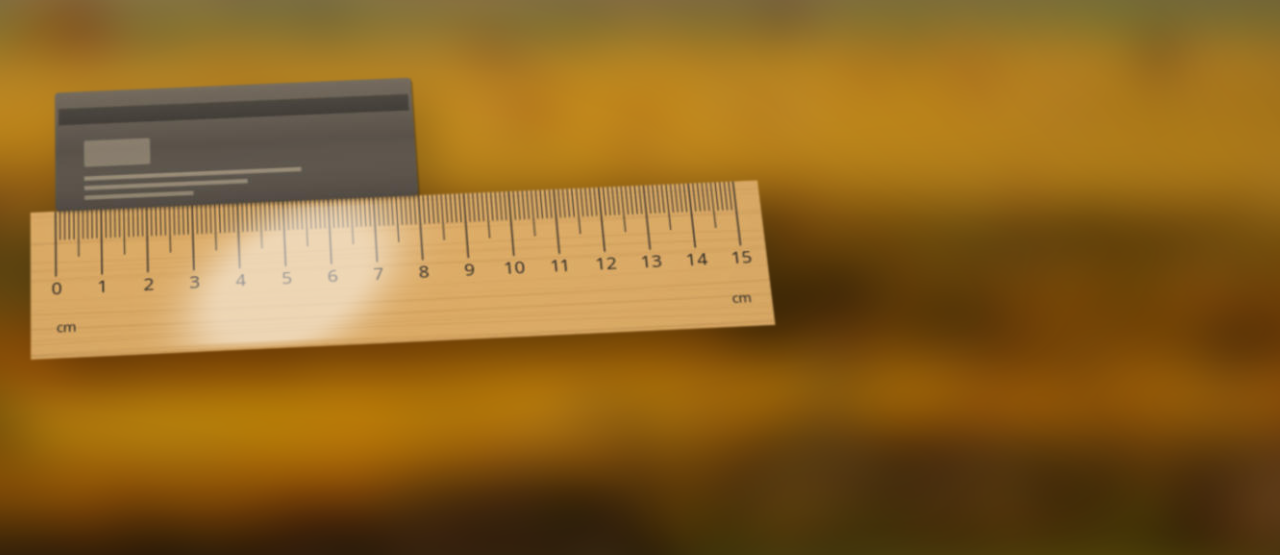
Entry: 8 cm
